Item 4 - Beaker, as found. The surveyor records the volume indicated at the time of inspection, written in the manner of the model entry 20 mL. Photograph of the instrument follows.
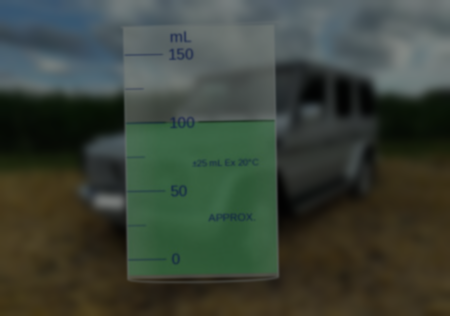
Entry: 100 mL
